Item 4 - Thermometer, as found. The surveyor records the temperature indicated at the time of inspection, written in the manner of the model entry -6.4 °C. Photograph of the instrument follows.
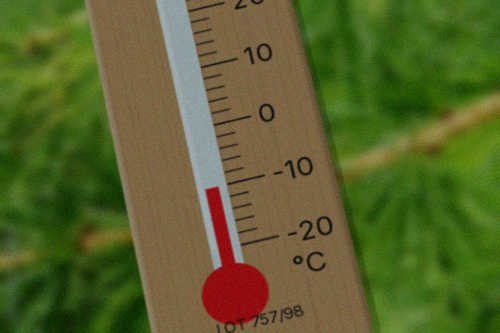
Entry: -10 °C
